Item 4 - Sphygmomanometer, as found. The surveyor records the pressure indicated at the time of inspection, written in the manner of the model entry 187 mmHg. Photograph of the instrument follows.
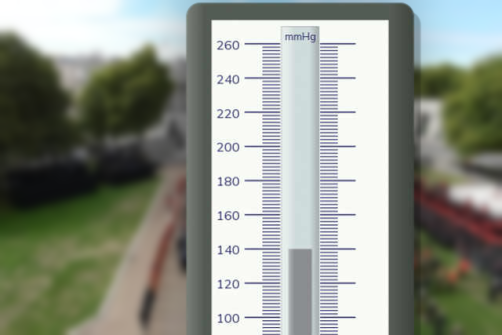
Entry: 140 mmHg
